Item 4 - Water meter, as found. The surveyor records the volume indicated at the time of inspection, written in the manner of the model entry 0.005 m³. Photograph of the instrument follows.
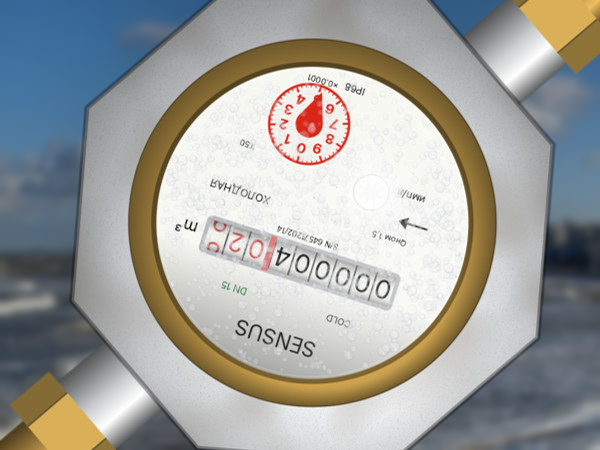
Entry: 4.0285 m³
